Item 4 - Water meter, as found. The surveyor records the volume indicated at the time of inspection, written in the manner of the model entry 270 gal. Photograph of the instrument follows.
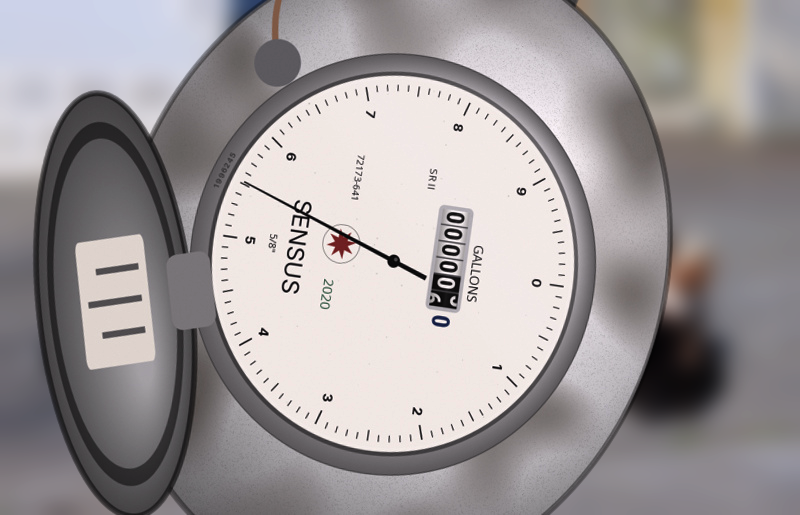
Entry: 55.5 gal
